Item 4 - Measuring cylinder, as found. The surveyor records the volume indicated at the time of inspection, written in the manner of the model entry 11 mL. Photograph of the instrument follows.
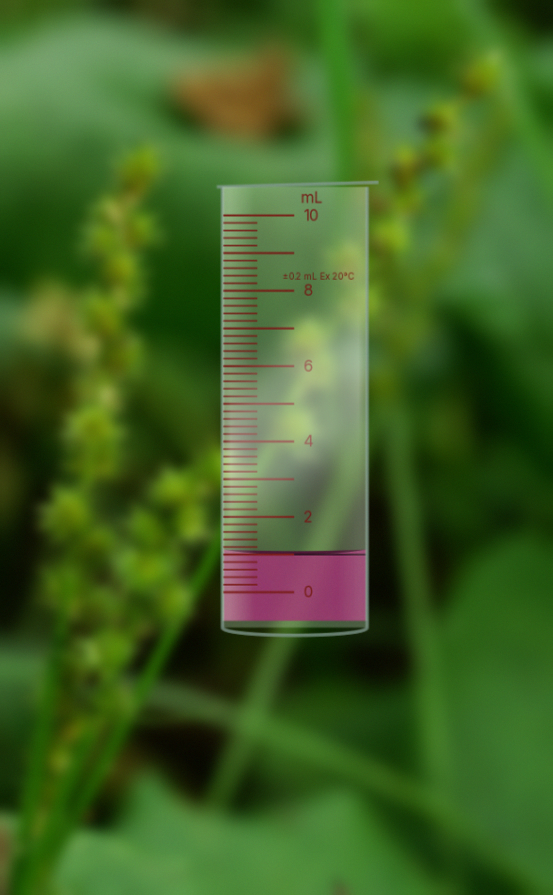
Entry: 1 mL
